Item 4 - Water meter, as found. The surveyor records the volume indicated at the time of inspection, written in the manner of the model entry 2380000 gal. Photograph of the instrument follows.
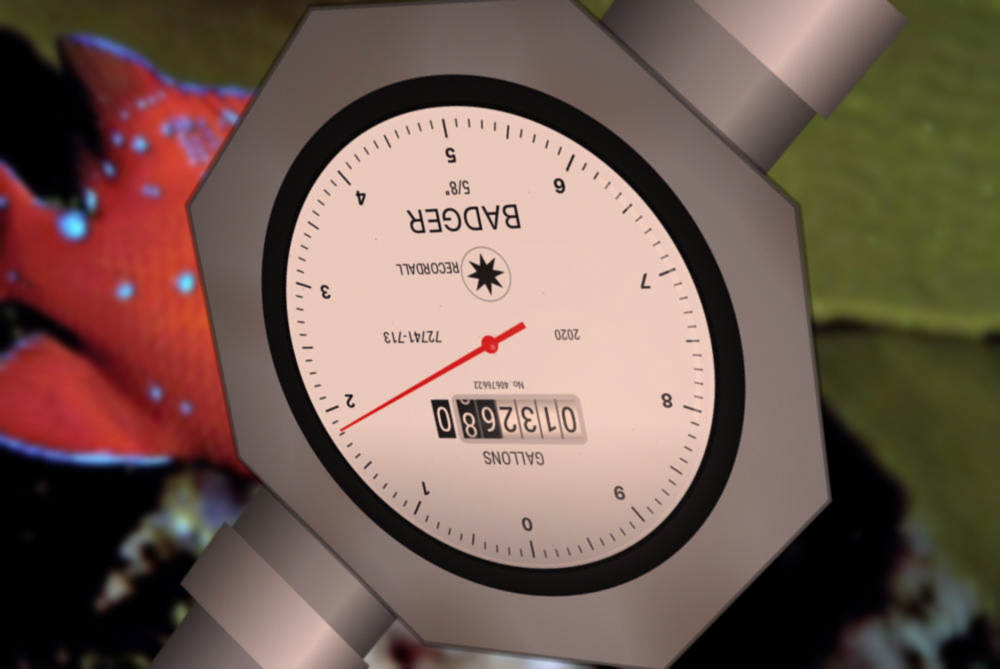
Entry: 132681.8 gal
